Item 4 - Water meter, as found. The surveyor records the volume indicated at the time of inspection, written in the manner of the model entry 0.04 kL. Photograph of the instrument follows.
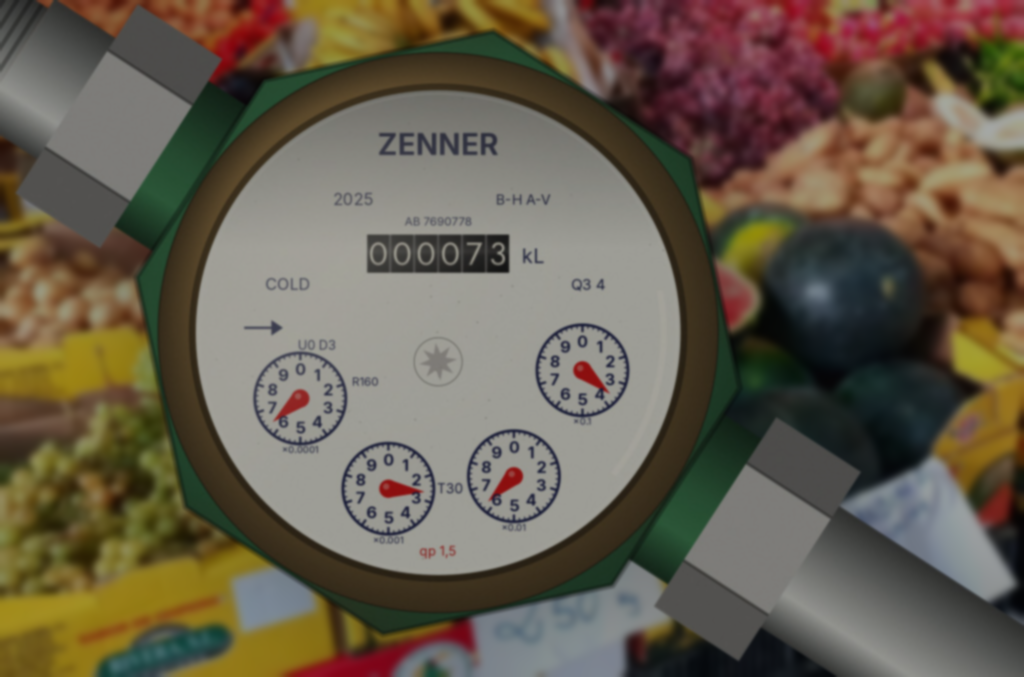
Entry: 73.3626 kL
